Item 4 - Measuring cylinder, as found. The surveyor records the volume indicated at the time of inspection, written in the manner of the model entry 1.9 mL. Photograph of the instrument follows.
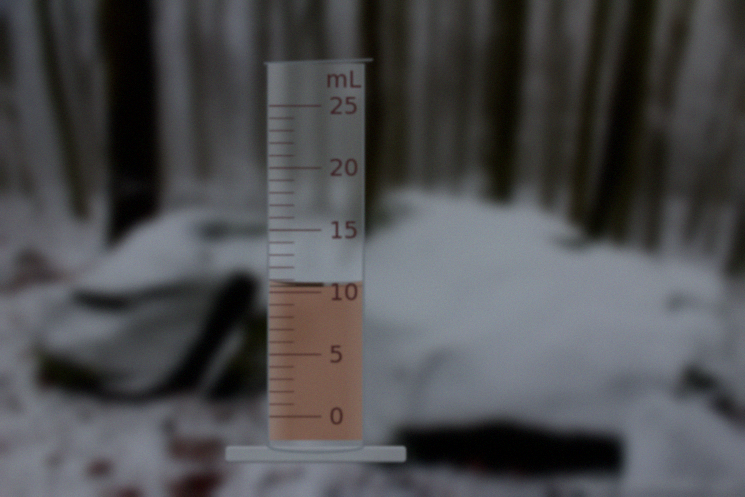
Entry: 10.5 mL
